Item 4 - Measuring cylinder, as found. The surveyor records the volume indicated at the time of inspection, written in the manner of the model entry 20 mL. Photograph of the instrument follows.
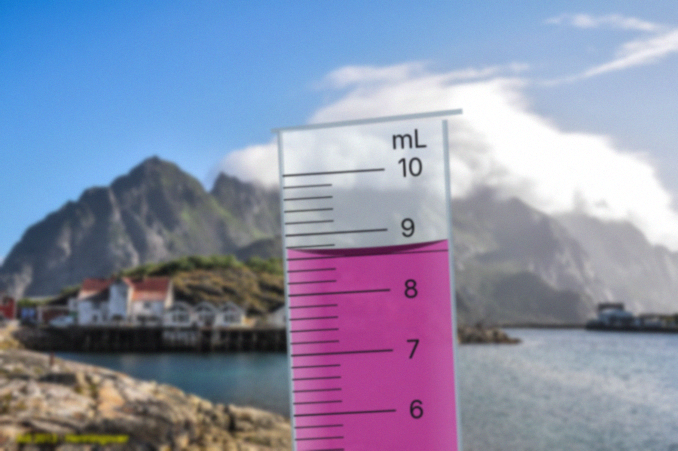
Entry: 8.6 mL
